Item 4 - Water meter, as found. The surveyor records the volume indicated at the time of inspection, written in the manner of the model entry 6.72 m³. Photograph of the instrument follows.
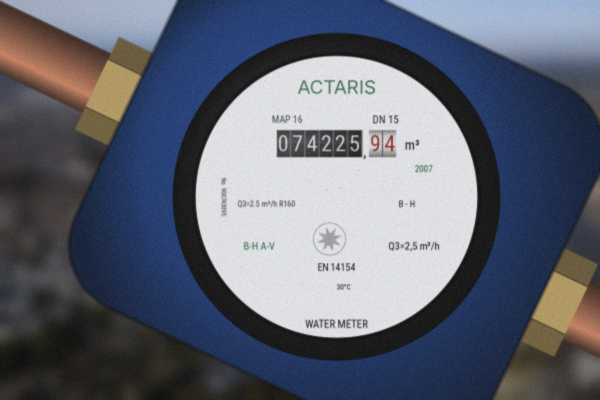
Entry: 74225.94 m³
